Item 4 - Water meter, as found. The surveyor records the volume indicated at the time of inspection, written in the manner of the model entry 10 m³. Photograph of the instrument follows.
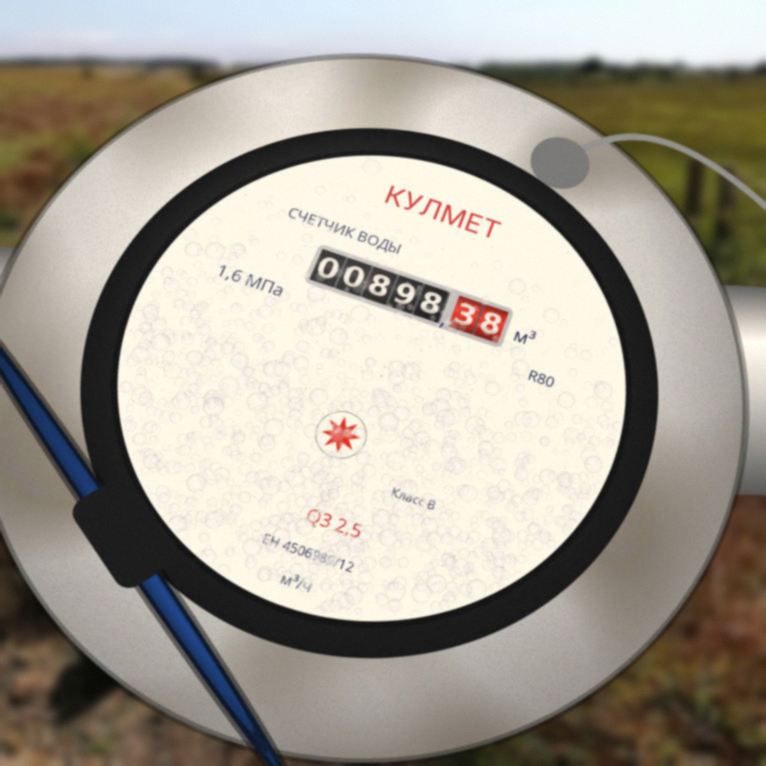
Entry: 898.38 m³
